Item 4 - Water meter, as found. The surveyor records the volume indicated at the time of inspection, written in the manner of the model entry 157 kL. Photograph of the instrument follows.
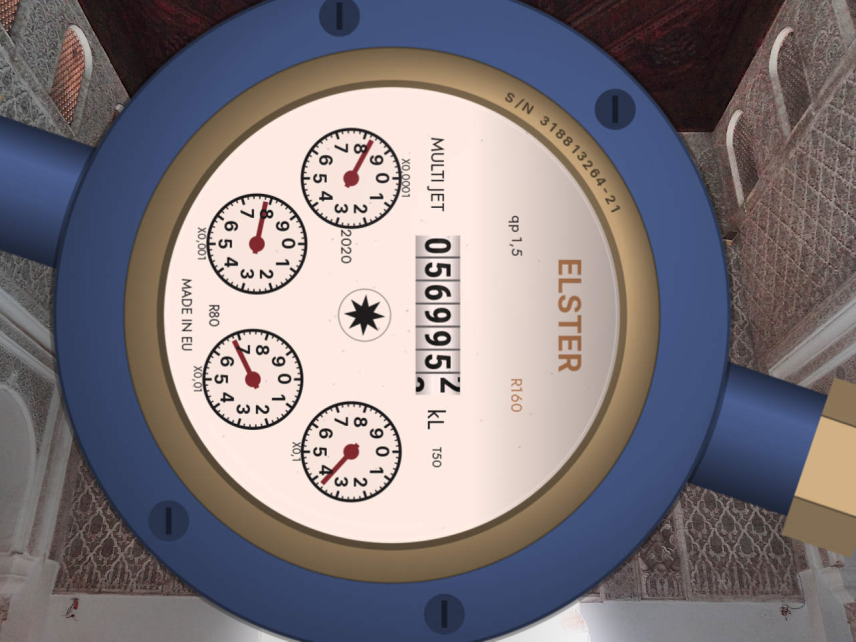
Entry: 569952.3678 kL
